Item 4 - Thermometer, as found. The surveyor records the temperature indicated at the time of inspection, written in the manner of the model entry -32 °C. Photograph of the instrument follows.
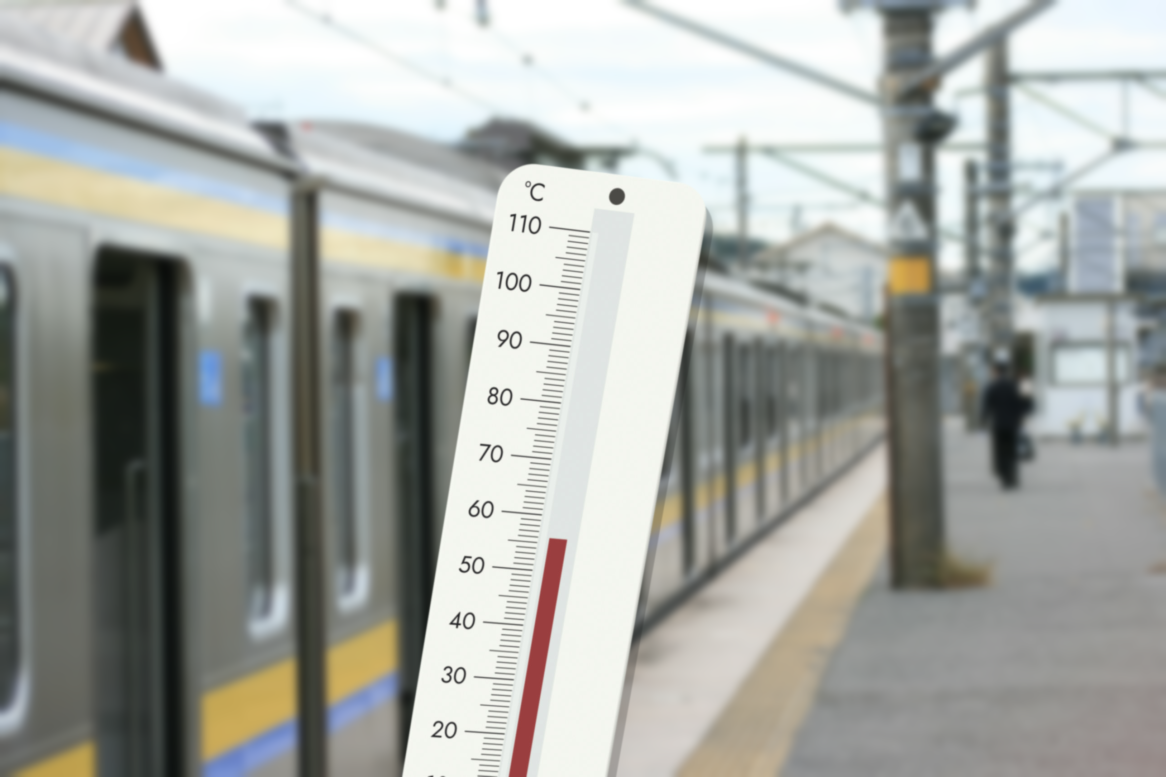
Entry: 56 °C
